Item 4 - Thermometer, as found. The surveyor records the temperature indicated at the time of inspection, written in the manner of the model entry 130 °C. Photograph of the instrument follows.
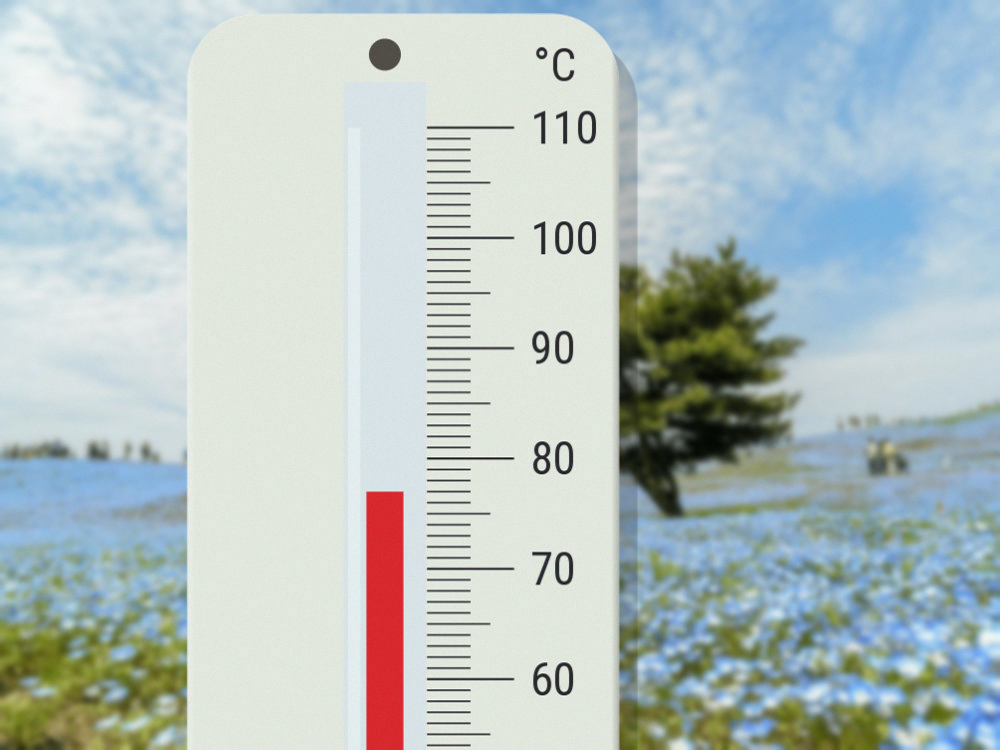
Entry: 77 °C
